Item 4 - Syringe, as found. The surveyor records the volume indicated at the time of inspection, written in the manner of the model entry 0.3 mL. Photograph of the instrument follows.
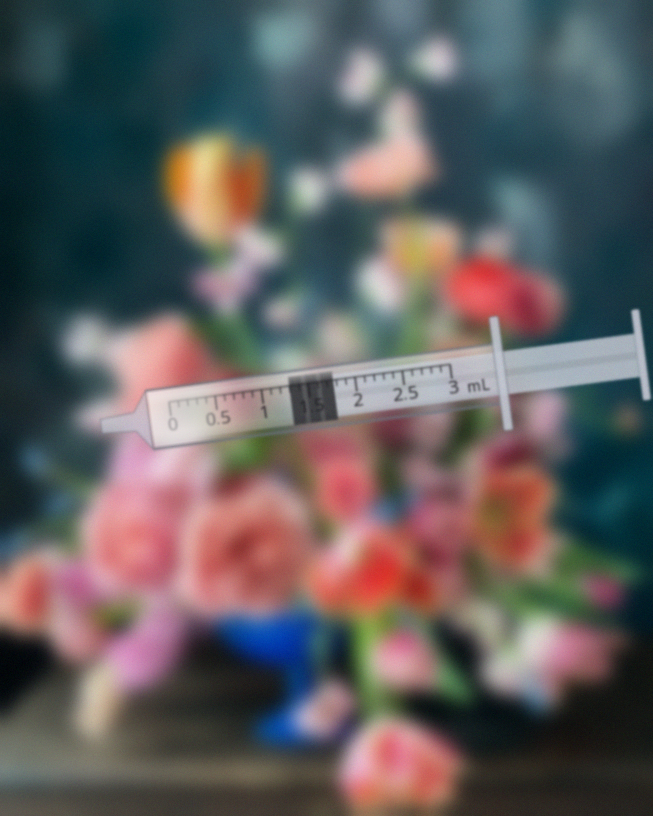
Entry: 1.3 mL
